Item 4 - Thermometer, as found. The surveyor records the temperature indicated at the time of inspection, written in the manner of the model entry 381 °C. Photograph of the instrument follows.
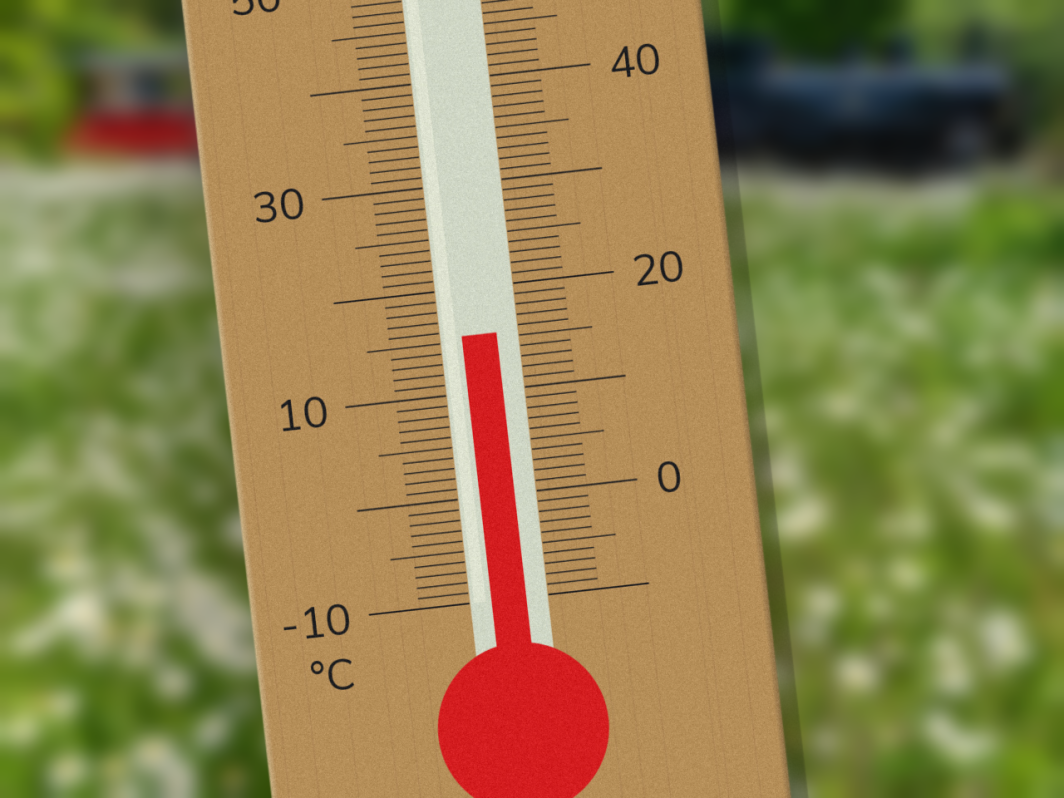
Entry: 15.5 °C
